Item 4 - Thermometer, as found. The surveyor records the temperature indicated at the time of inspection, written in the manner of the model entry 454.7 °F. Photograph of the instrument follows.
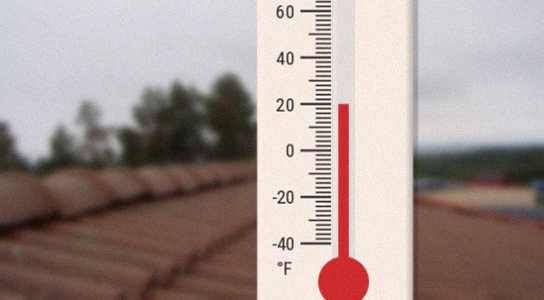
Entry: 20 °F
